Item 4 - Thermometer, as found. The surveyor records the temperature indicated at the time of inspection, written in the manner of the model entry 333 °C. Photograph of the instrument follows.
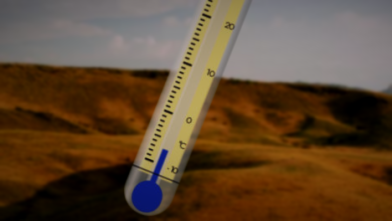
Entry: -7 °C
